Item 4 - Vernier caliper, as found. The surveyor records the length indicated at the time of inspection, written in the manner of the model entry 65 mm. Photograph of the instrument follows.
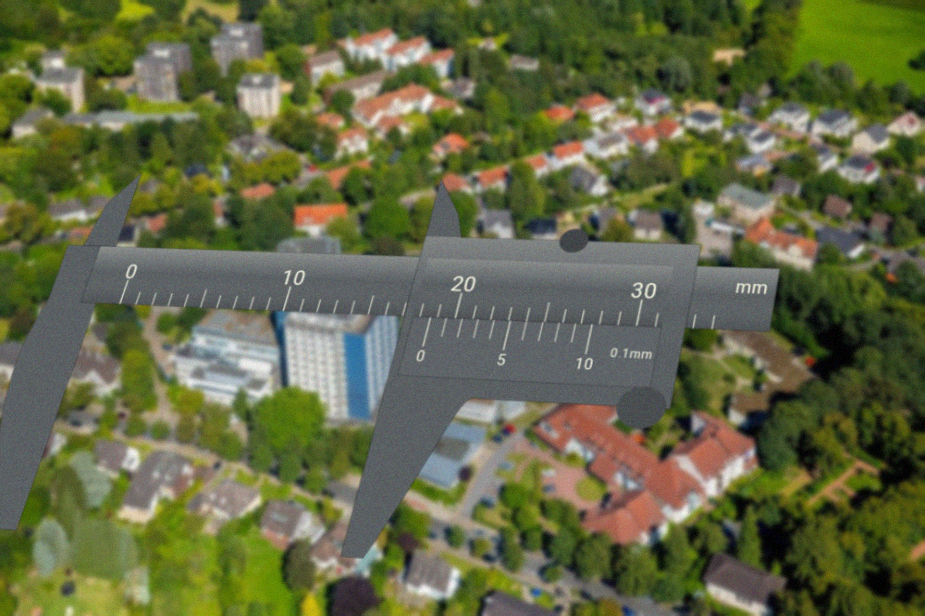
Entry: 18.6 mm
